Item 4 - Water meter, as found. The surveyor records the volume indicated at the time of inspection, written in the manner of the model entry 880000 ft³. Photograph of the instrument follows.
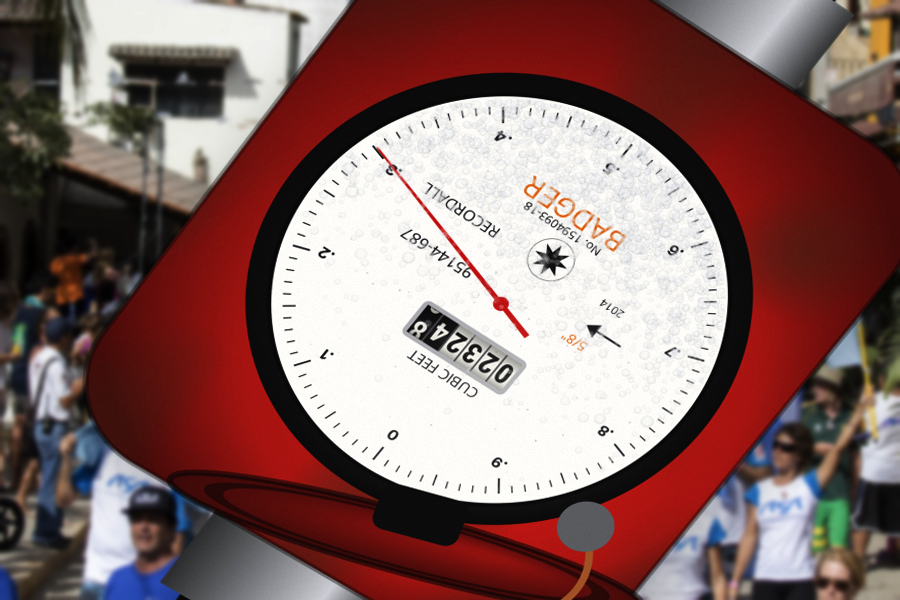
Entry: 23248.30 ft³
